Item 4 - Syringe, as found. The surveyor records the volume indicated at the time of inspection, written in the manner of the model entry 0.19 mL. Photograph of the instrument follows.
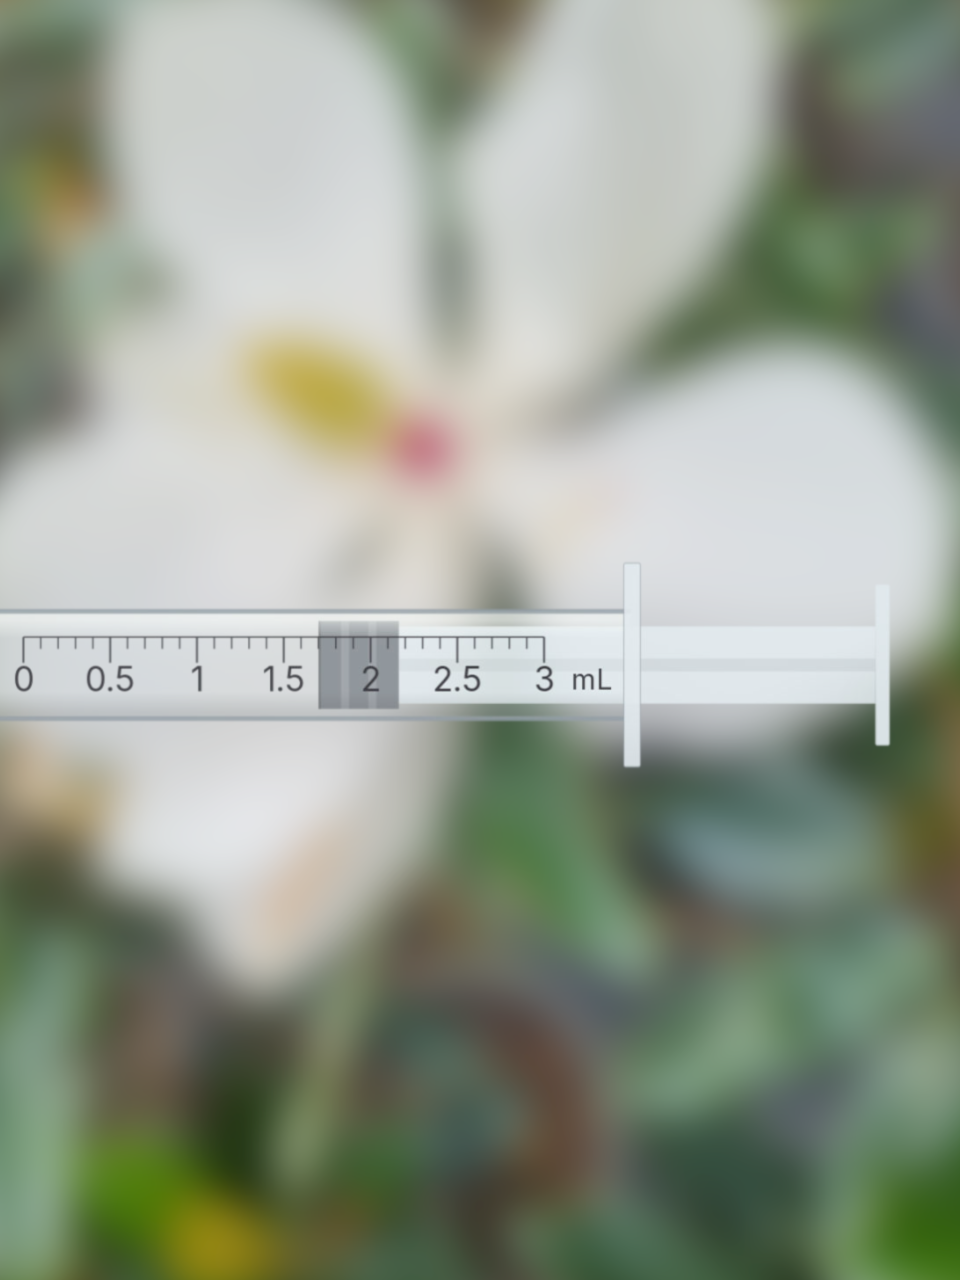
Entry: 1.7 mL
